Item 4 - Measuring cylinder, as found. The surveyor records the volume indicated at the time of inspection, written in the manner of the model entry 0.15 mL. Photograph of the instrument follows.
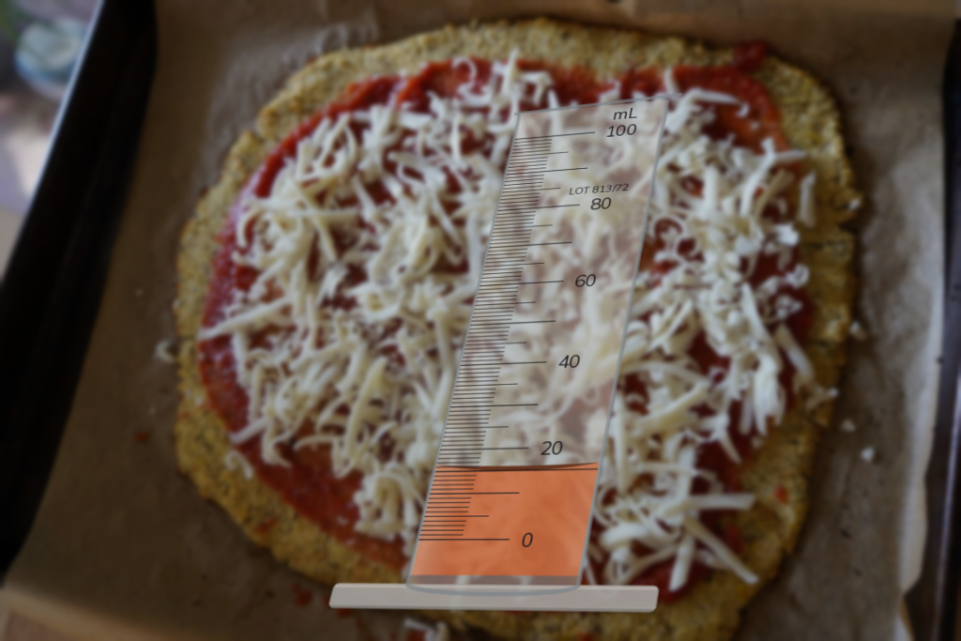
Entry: 15 mL
